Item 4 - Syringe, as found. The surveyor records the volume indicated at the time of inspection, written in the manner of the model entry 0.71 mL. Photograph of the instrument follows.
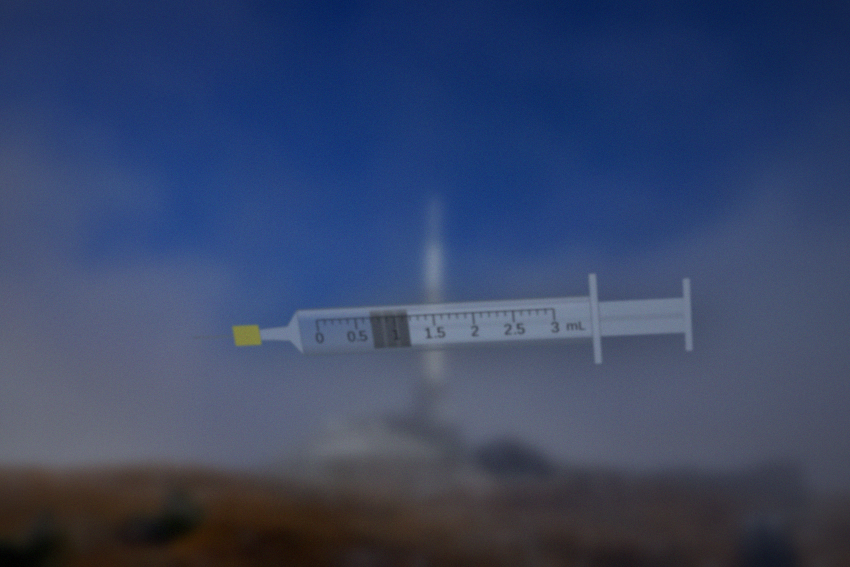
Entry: 0.7 mL
